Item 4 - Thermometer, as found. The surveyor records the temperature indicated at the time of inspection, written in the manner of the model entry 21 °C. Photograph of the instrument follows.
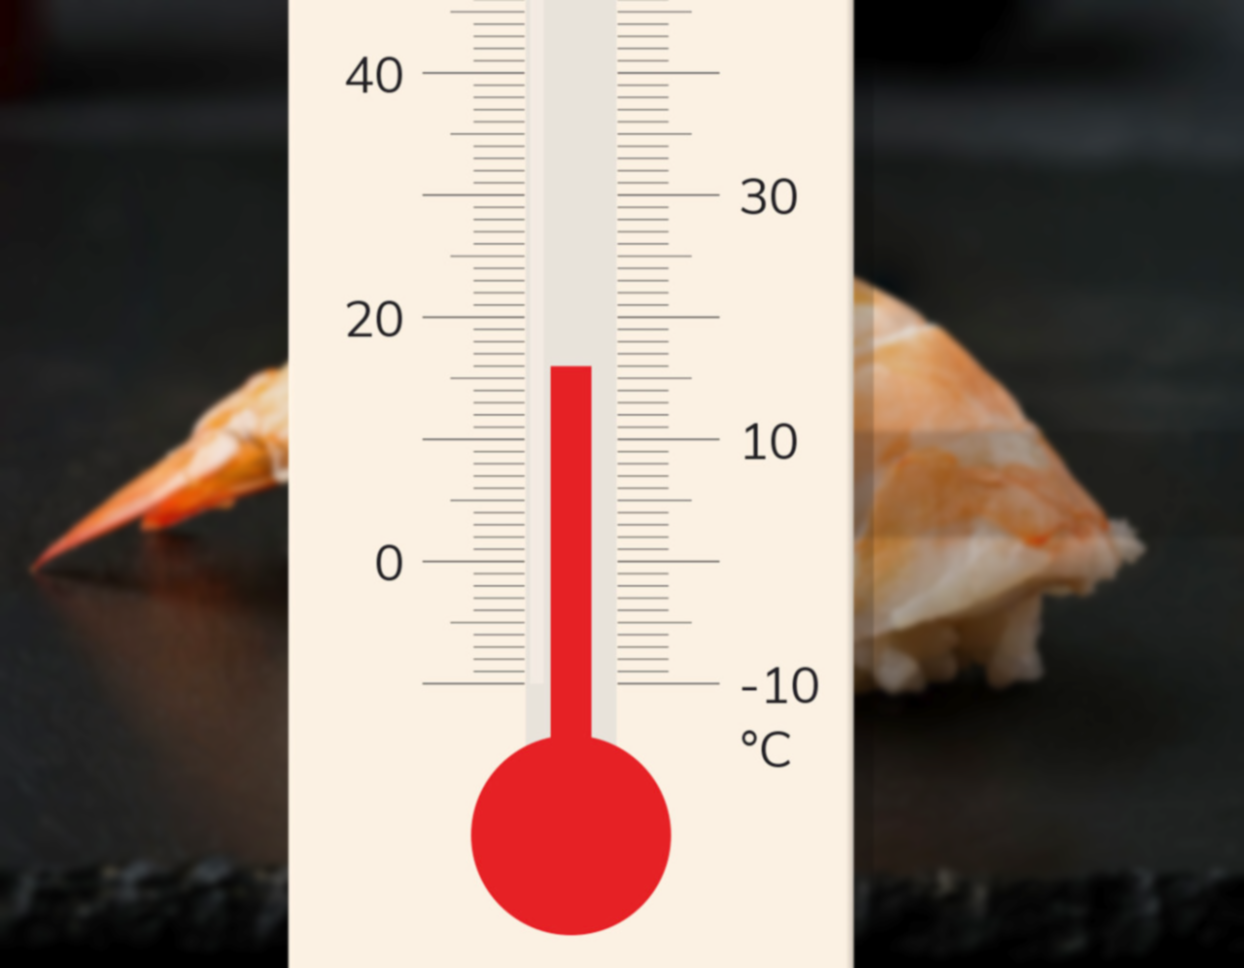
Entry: 16 °C
